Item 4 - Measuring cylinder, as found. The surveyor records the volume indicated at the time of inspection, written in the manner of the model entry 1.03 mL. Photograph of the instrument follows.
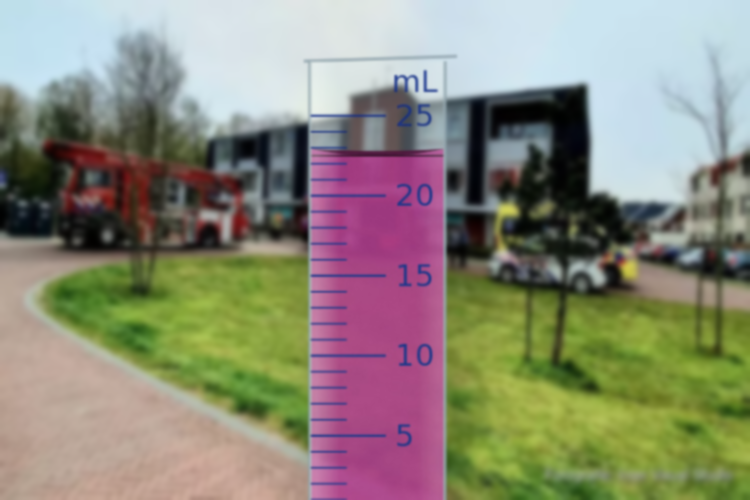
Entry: 22.5 mL
